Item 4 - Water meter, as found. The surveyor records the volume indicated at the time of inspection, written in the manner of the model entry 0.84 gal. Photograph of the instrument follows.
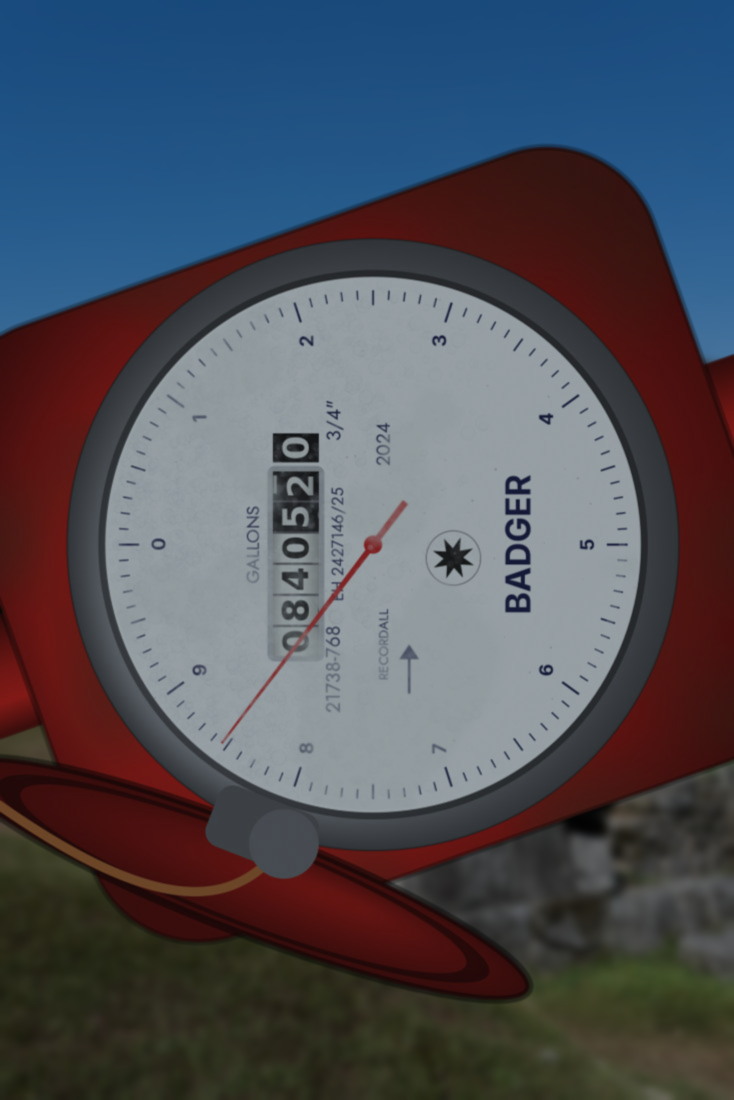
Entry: 840518.5 gal
